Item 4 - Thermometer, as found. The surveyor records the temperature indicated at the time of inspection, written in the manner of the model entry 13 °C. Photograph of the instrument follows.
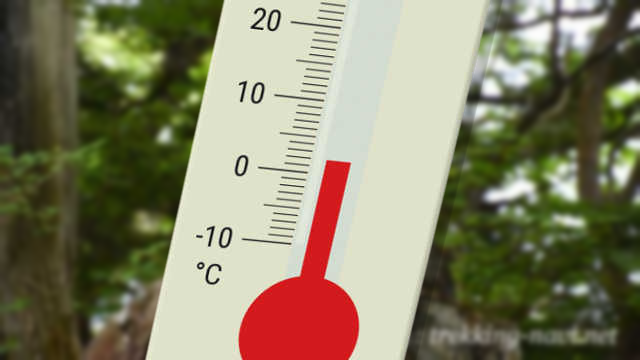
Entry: 2 °C
